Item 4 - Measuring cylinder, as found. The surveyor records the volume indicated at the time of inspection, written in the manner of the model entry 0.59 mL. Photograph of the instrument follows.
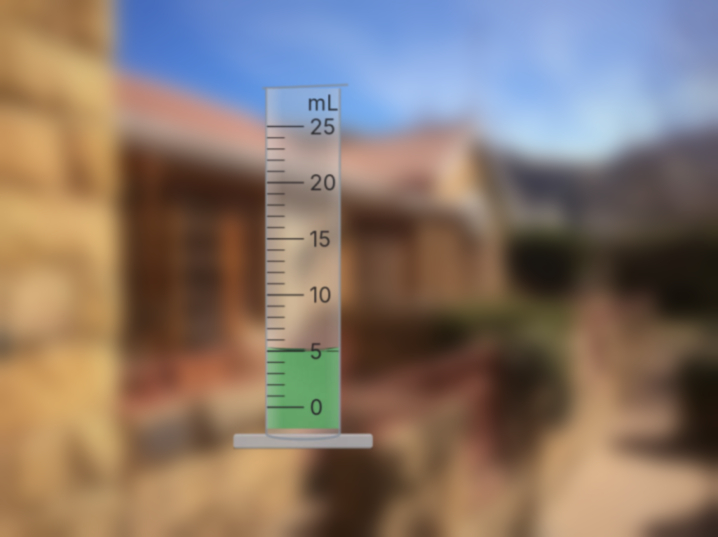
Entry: 5 mL
